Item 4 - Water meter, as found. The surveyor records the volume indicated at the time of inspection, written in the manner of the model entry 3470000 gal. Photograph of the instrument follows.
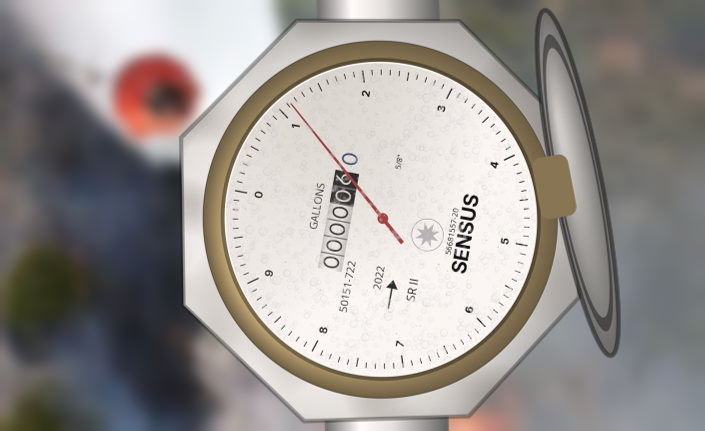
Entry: 61.1 gal
